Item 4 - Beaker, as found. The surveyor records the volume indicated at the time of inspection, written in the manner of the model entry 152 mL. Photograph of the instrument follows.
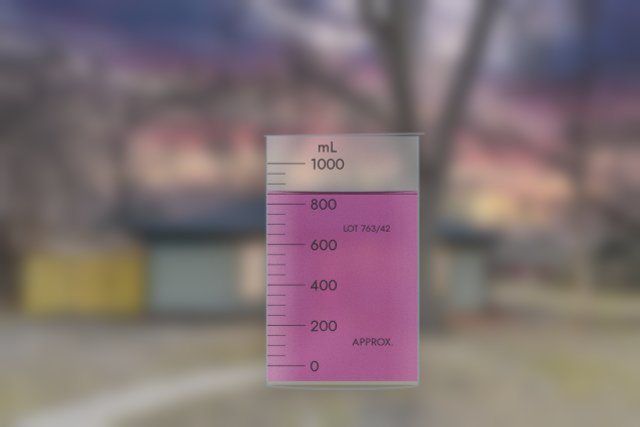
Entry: 850 mL
